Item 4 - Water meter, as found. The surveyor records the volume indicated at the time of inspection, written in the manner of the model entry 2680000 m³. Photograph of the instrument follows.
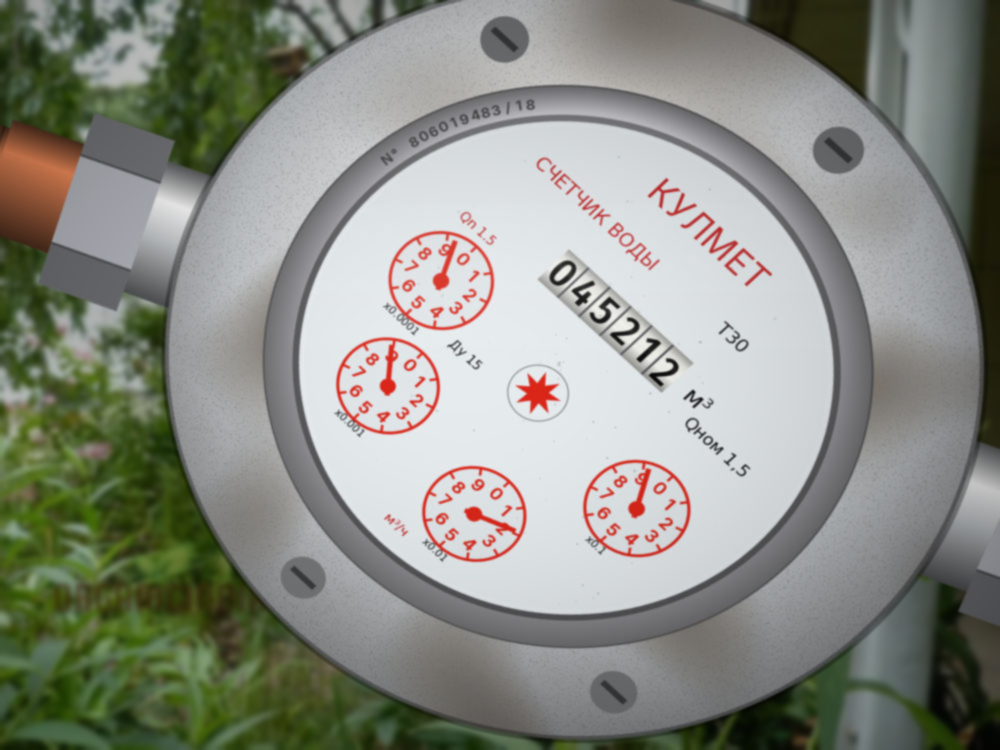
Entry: 45211.9189 m³
